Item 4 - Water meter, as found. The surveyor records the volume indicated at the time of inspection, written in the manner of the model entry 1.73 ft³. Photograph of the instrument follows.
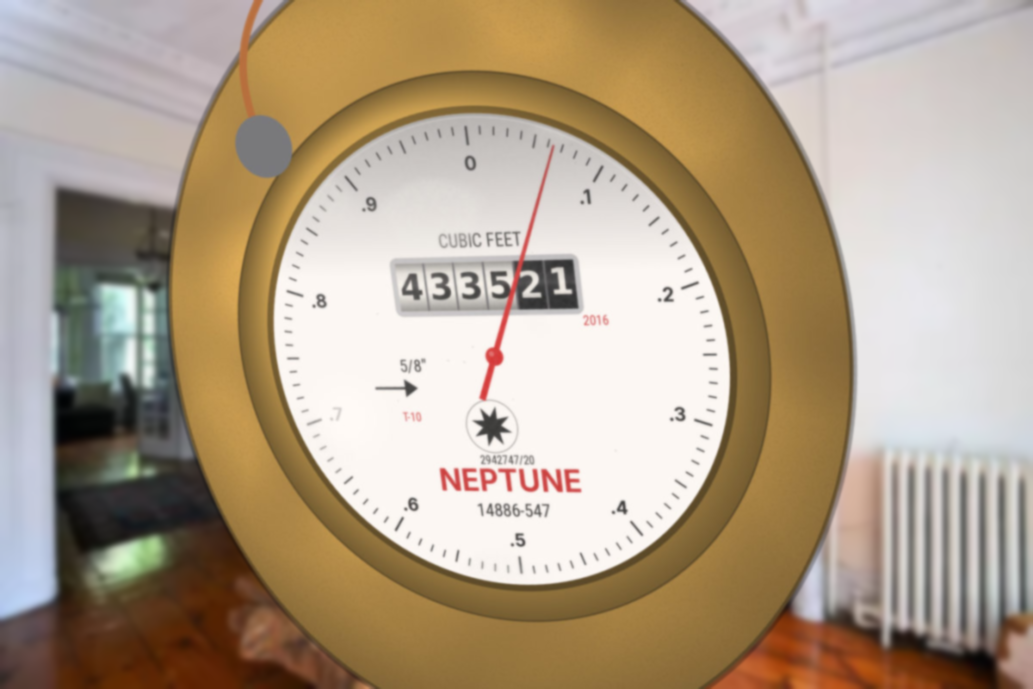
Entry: 433521.06 ft³
